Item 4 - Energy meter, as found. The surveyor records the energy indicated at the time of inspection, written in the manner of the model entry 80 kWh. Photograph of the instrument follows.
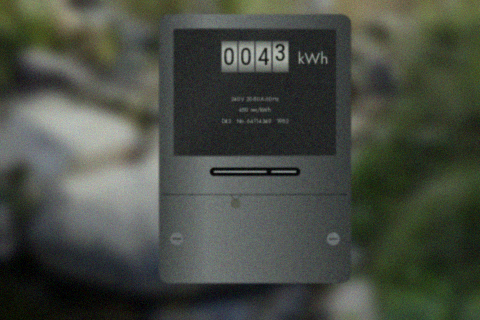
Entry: 43 kWh
